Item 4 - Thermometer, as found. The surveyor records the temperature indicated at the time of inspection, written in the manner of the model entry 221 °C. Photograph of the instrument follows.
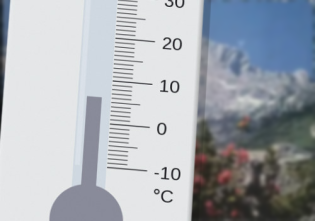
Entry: 6 °C
